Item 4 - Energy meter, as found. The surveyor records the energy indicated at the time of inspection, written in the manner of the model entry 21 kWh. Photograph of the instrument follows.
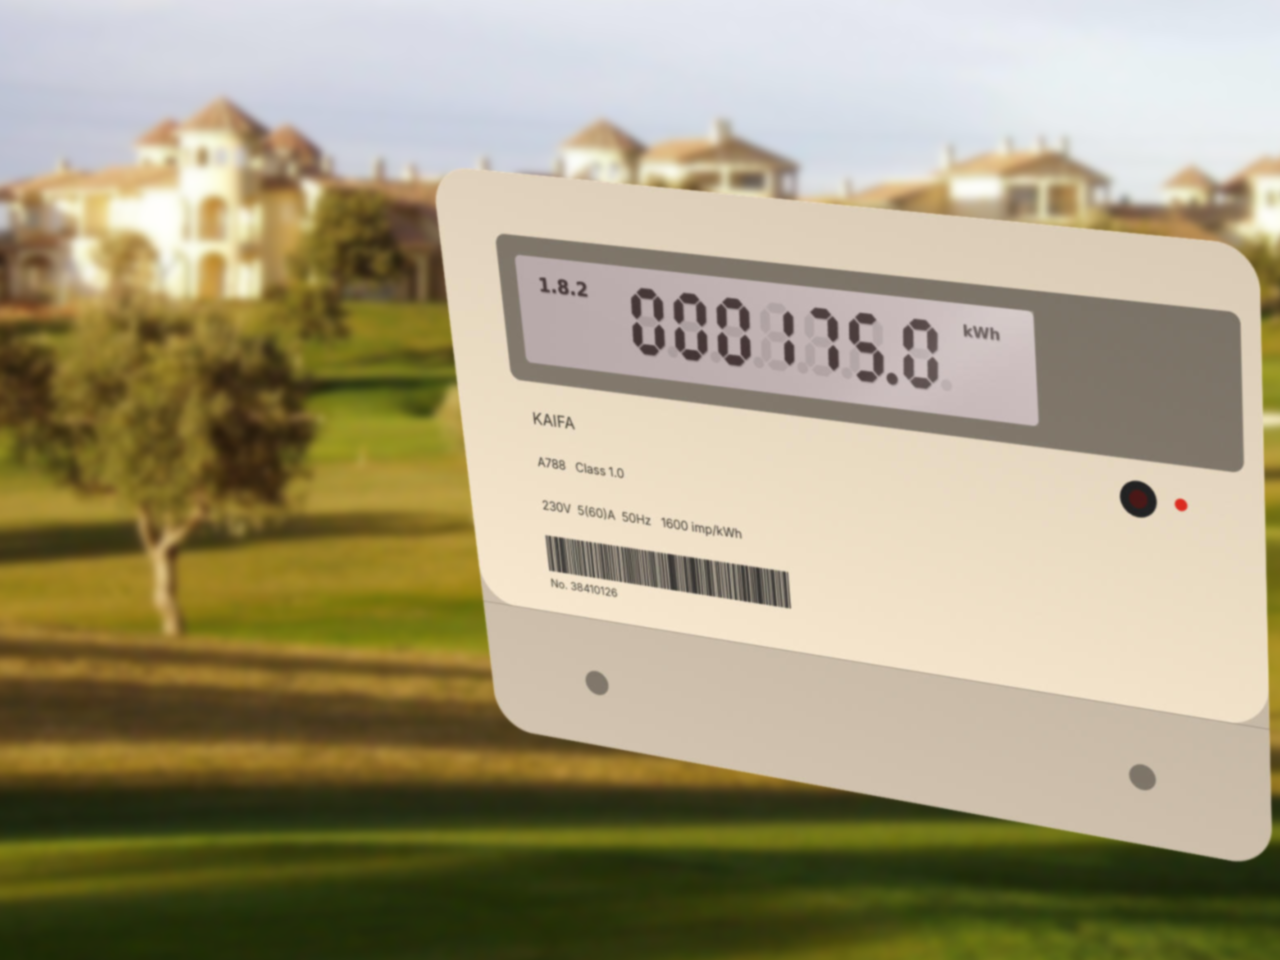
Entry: 175.0 kWh
